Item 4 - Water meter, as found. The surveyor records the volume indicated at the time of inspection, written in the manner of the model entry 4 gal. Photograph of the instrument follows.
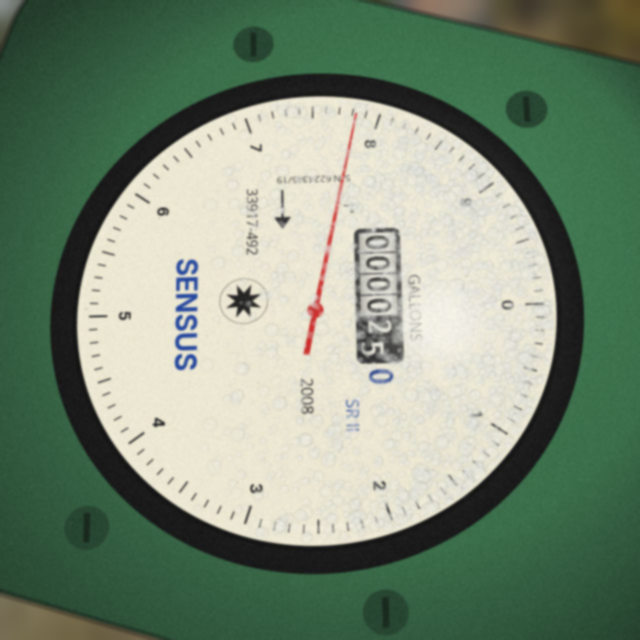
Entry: 247.8 gal
